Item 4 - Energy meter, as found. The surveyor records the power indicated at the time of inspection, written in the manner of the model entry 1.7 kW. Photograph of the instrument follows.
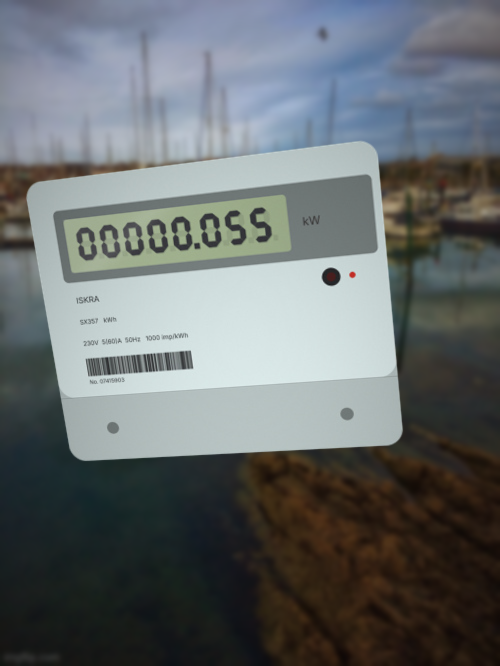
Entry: 0.055 kW
